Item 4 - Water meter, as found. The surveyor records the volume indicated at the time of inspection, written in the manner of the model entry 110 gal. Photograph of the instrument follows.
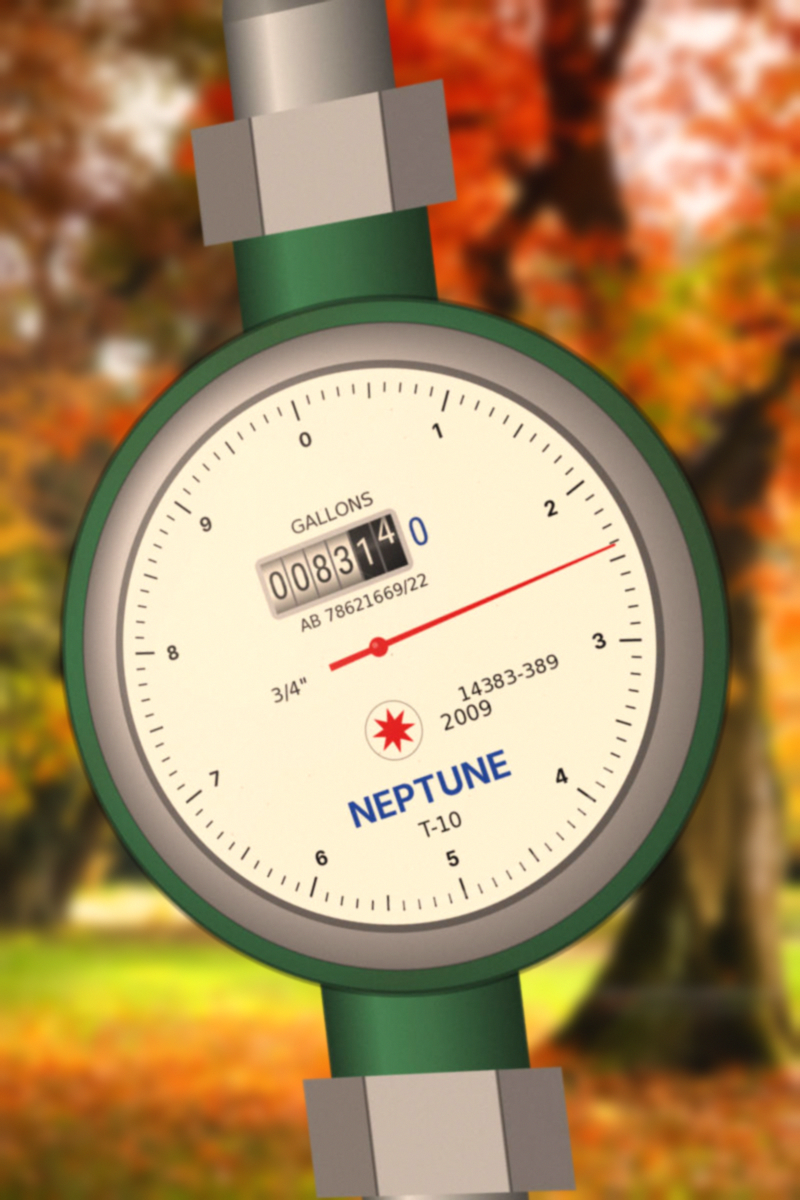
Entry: 83142.4 gal
